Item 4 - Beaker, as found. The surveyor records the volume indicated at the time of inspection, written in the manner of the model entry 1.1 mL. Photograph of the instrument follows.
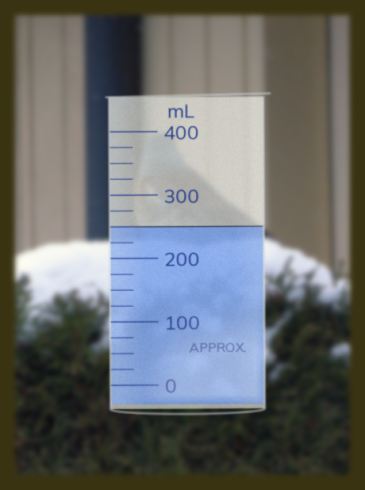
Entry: 250 mL
